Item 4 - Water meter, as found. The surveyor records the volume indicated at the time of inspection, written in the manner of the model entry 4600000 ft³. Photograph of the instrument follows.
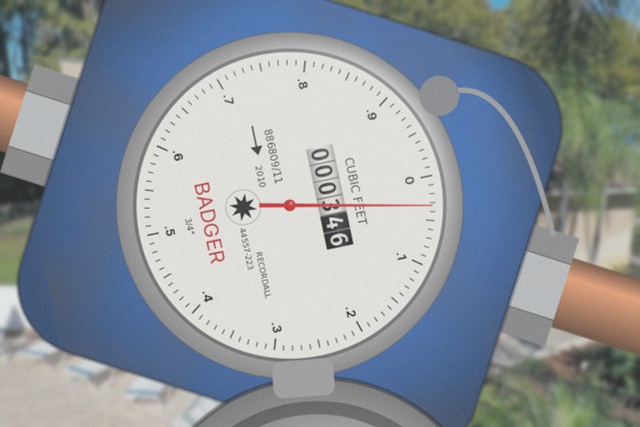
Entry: 346.03 ft³
